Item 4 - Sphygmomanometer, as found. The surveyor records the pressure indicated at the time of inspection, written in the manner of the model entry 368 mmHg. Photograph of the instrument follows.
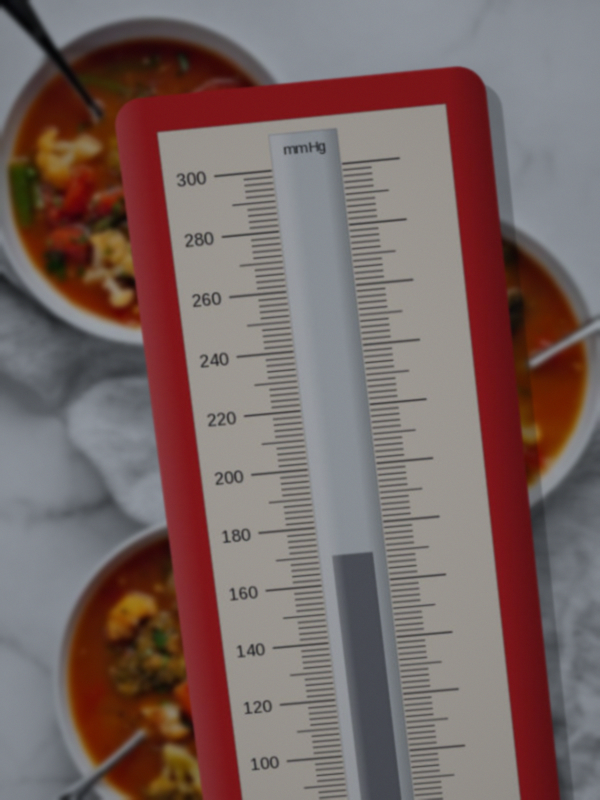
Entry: 170 mmHg
